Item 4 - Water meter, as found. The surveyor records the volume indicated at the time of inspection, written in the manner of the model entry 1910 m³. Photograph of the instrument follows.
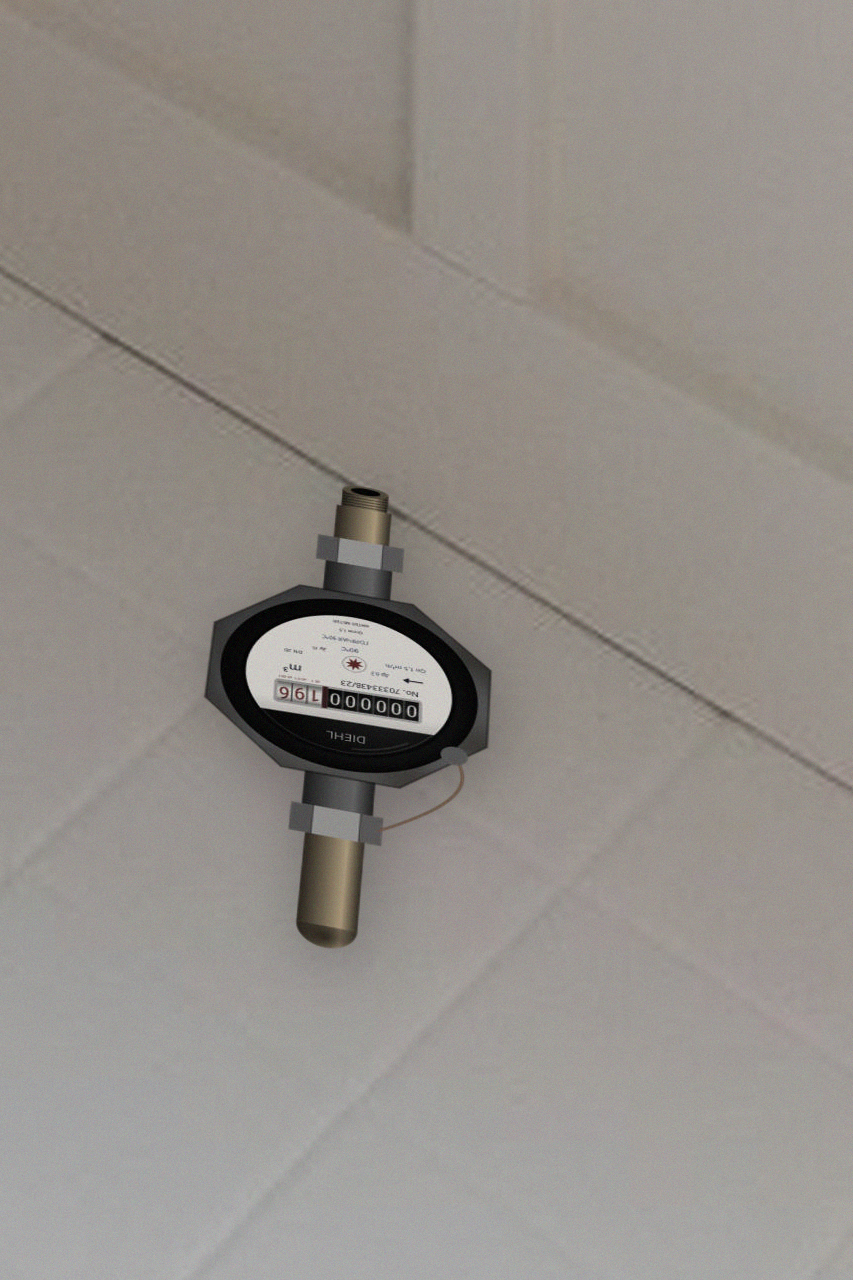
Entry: 0.196 m³
